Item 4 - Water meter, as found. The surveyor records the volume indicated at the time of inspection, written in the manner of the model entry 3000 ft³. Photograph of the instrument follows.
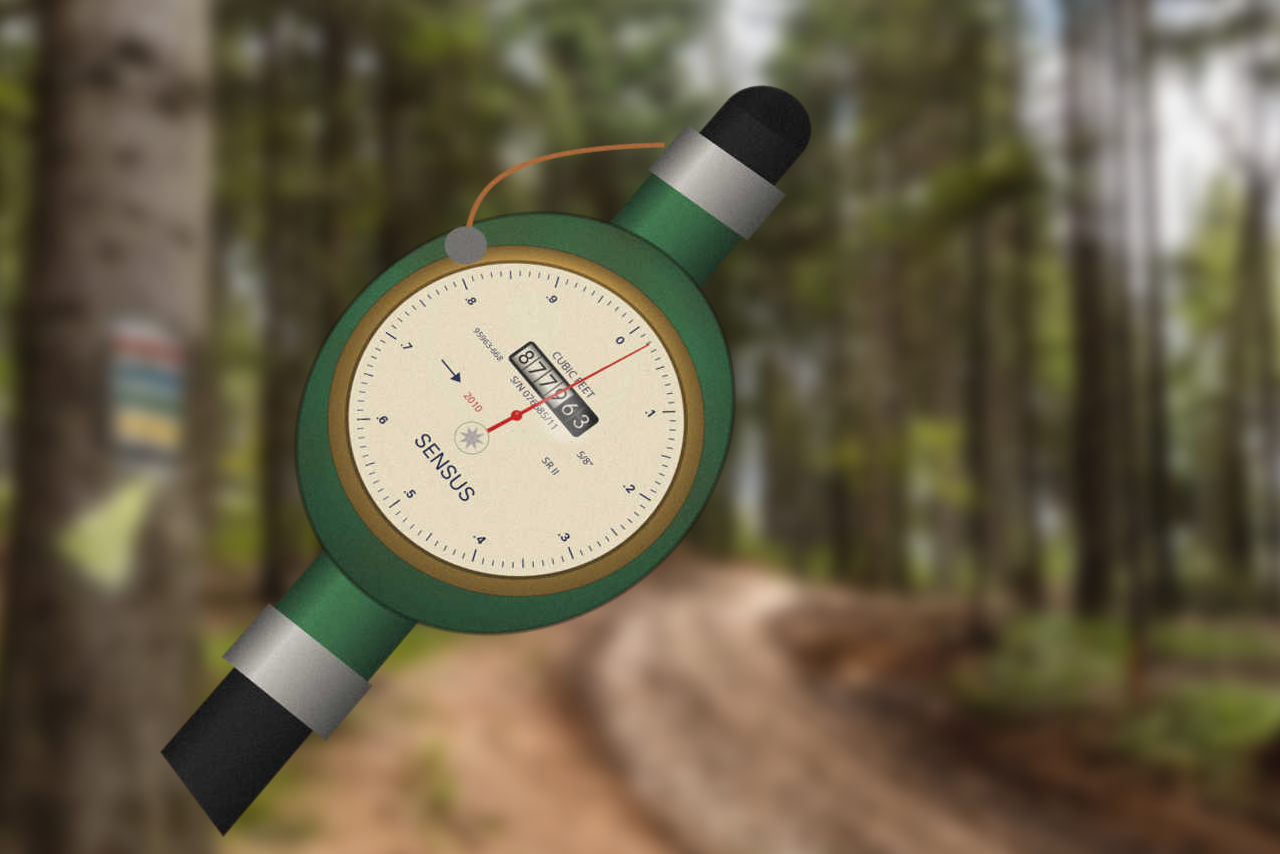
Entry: 877963.02 ft³
